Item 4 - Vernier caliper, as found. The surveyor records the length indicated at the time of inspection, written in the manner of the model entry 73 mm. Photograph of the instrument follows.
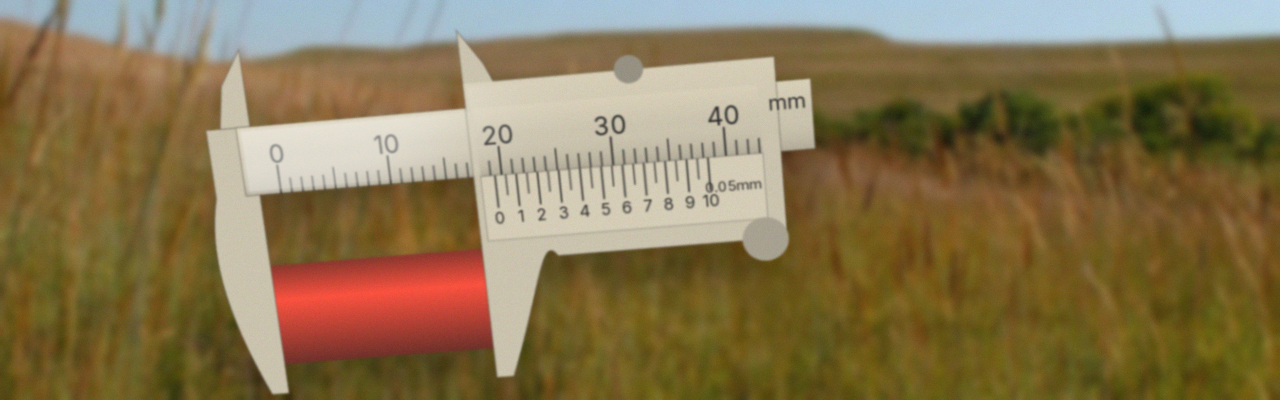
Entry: 19.4 mm
